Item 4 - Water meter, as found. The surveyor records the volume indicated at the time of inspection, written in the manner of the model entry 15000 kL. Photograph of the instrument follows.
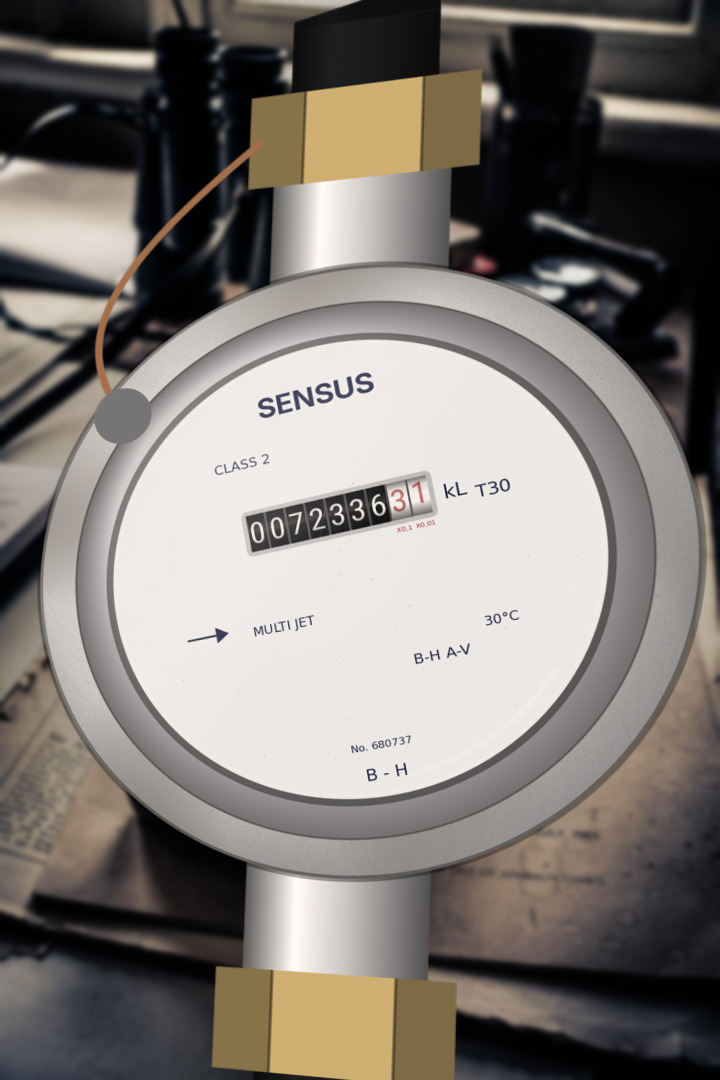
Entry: 72336.31 kL
